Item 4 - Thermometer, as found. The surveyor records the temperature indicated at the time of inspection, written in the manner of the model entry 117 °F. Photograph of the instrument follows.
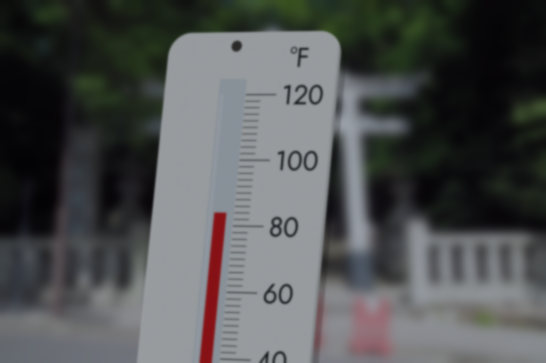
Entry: 84 °F
